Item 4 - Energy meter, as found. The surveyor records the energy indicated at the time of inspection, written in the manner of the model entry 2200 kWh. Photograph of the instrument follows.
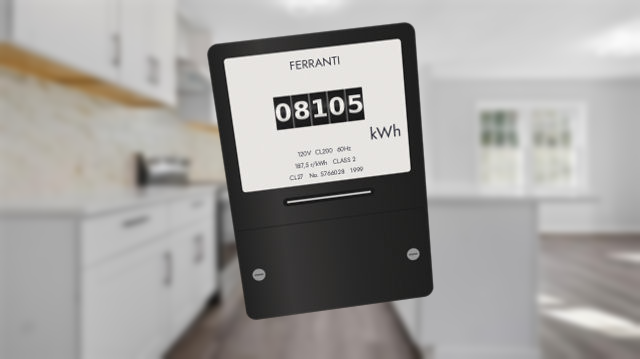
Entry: 8105 kWh
